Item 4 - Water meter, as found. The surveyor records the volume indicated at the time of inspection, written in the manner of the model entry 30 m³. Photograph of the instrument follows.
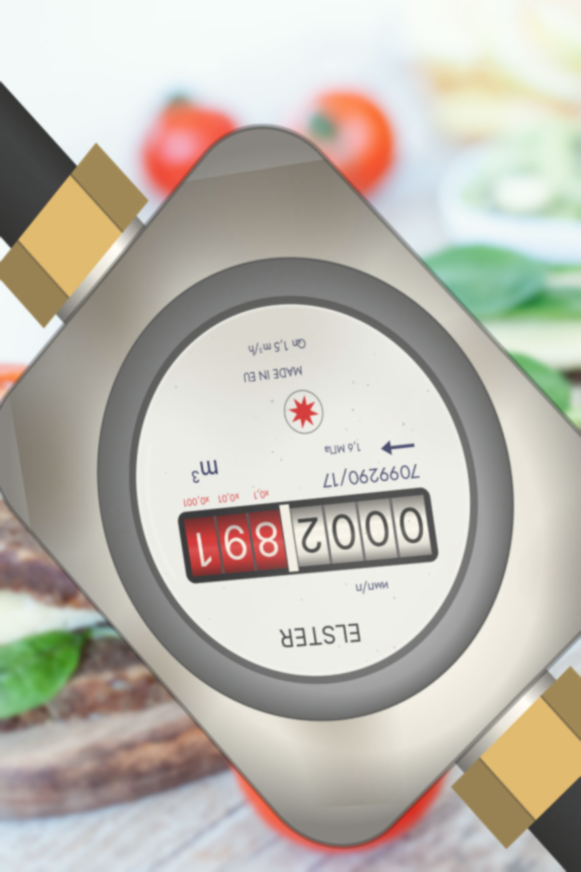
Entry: 2.891 m³
